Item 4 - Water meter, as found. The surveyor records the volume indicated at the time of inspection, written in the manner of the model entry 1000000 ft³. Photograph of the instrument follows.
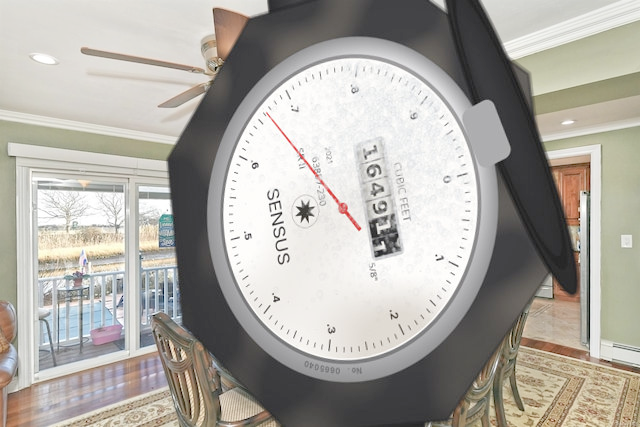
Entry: 164910.66 ft³
